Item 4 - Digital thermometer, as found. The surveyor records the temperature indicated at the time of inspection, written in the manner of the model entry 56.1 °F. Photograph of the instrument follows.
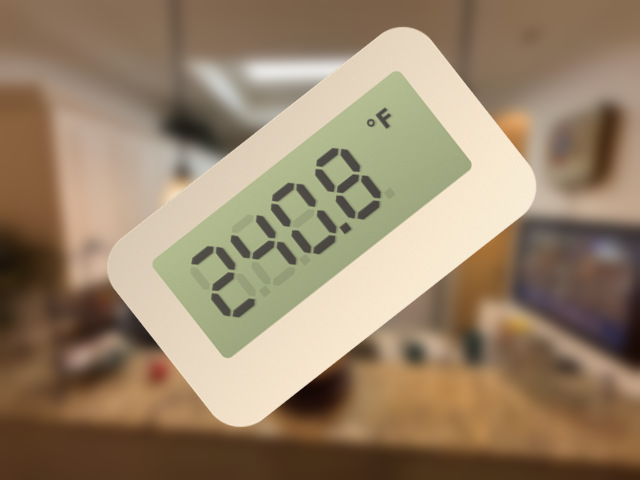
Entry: 240.8 °F
